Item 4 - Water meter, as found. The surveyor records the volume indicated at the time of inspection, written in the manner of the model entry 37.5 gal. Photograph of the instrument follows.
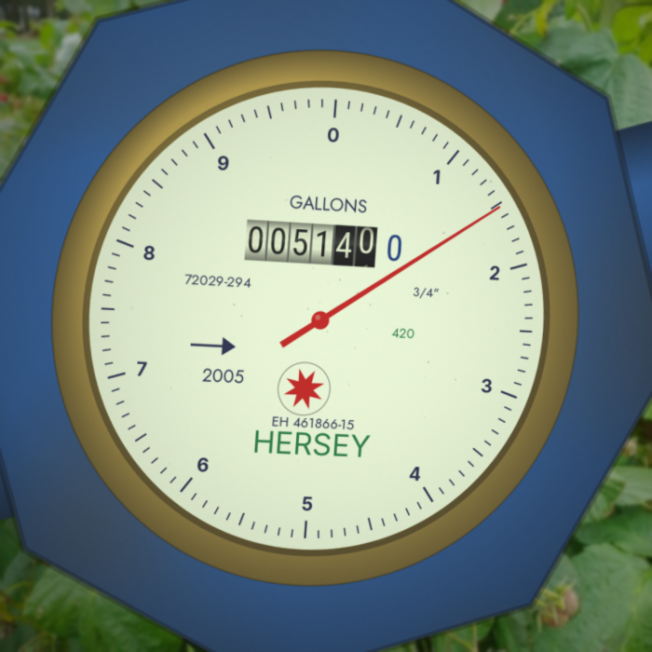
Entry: 51401.5 gal
